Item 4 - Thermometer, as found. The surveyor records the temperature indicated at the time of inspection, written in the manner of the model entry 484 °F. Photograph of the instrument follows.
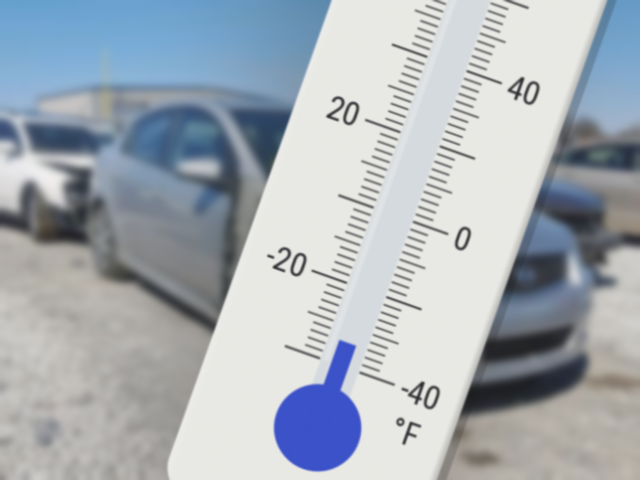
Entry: -34 °F
